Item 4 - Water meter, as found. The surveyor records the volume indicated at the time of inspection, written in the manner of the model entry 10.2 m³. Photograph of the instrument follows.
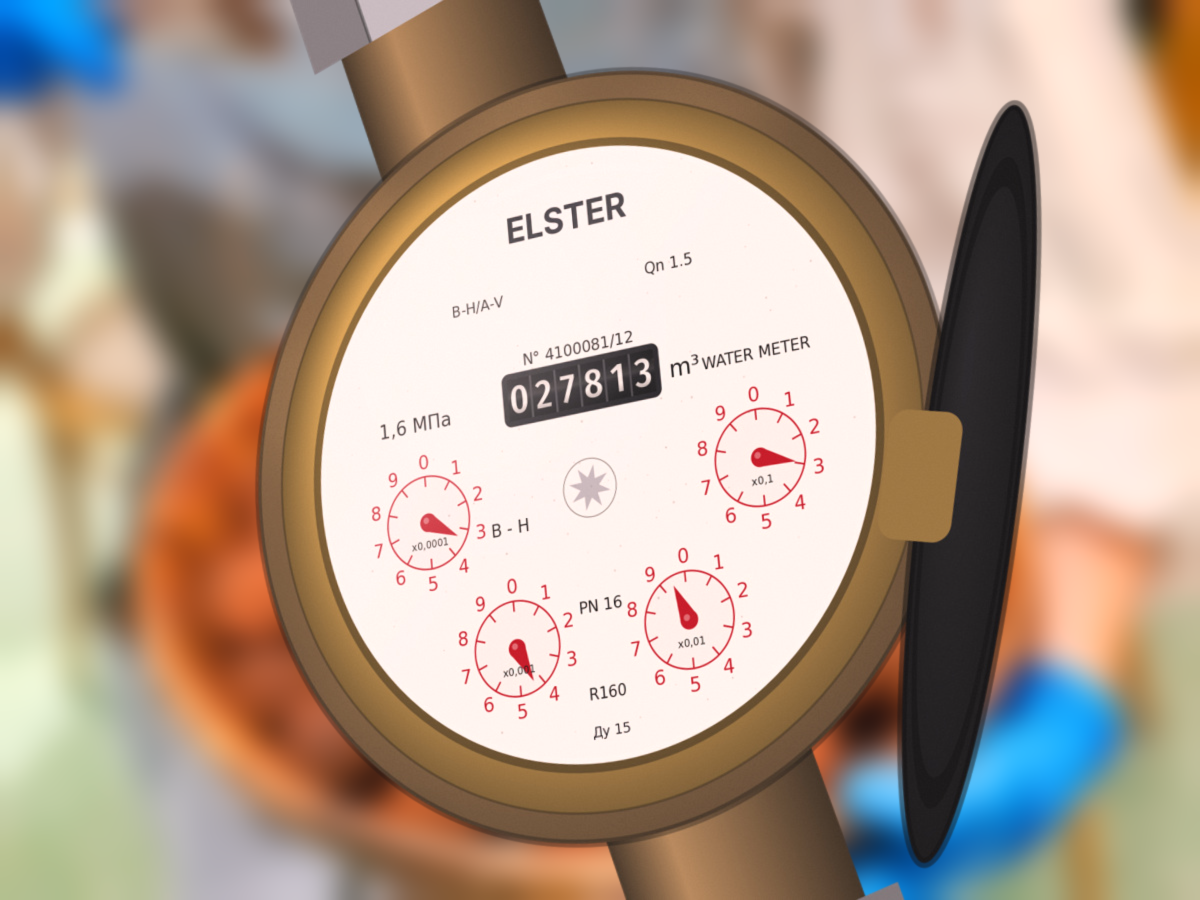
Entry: 27813.2943 m³
